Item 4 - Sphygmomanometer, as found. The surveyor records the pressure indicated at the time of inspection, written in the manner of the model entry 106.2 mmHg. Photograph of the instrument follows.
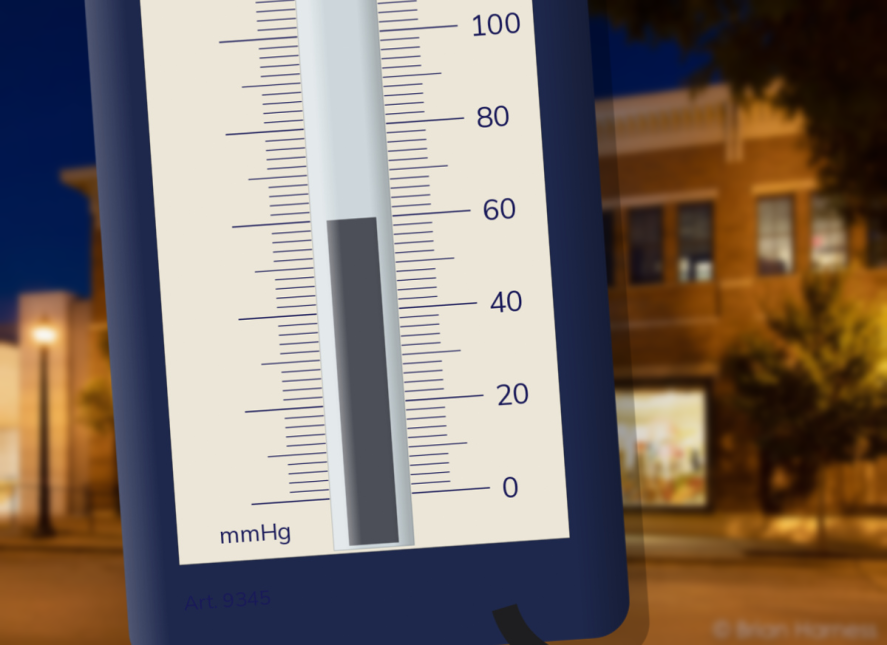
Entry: 60 mmHg
